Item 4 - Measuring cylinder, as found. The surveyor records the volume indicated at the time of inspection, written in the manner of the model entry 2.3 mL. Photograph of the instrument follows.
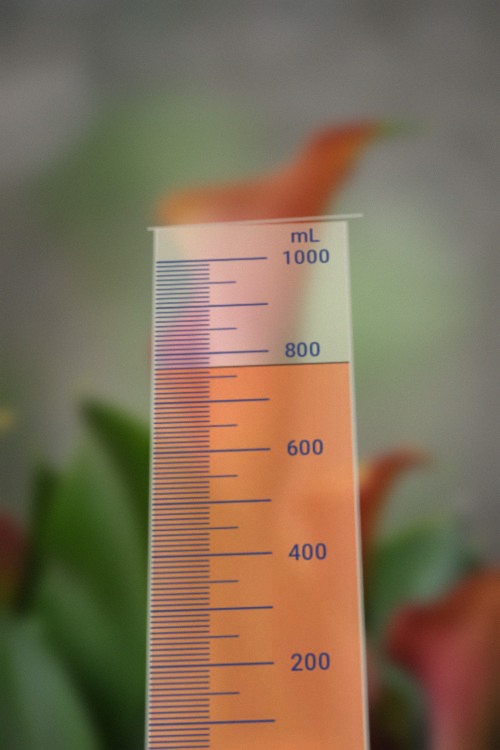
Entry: 770 mL
